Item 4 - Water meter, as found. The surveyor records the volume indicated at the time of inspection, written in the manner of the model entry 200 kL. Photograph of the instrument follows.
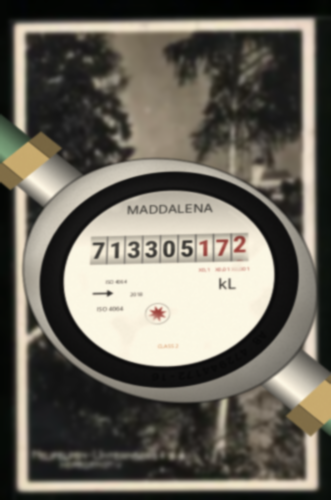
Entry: 713305.172 kL
